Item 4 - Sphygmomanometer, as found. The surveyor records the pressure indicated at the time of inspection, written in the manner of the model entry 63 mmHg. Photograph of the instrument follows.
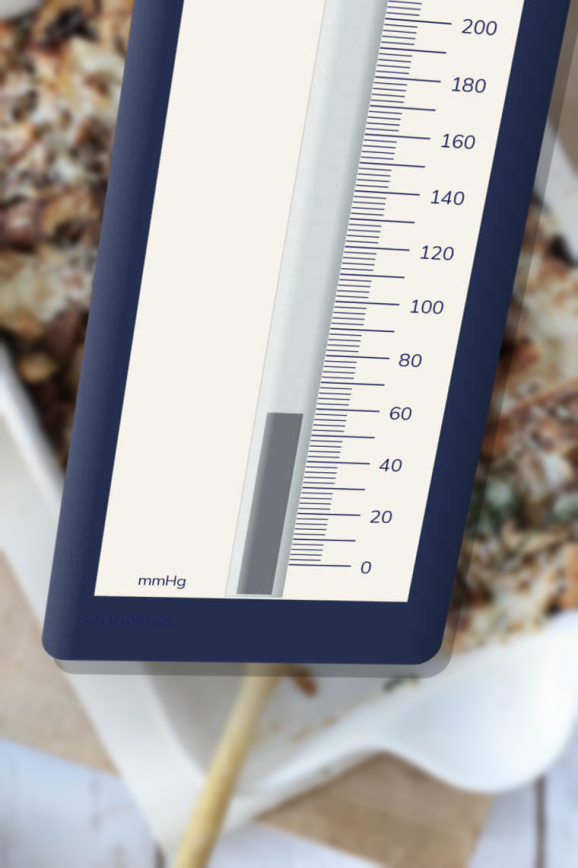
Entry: 58 mmHg
